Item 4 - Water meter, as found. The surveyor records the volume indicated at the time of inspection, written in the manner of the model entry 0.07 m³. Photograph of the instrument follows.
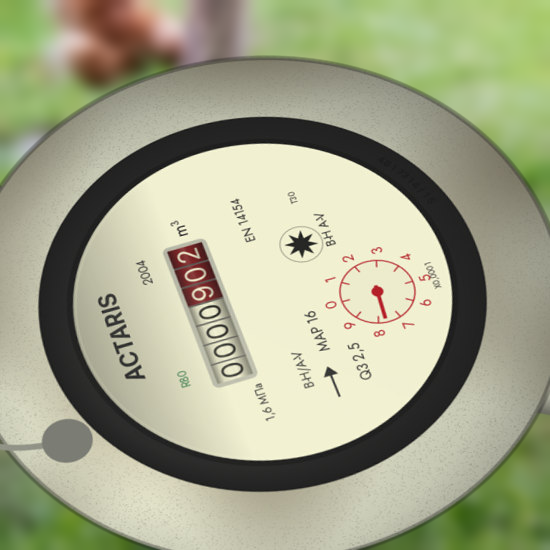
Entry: 0.9027 m³
